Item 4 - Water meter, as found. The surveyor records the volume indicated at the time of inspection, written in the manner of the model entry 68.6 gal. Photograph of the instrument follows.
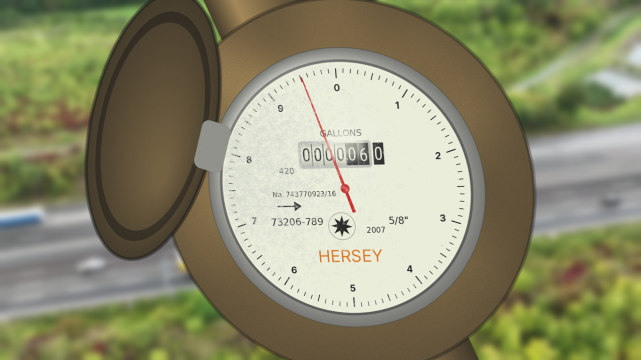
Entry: 59.5 gal
